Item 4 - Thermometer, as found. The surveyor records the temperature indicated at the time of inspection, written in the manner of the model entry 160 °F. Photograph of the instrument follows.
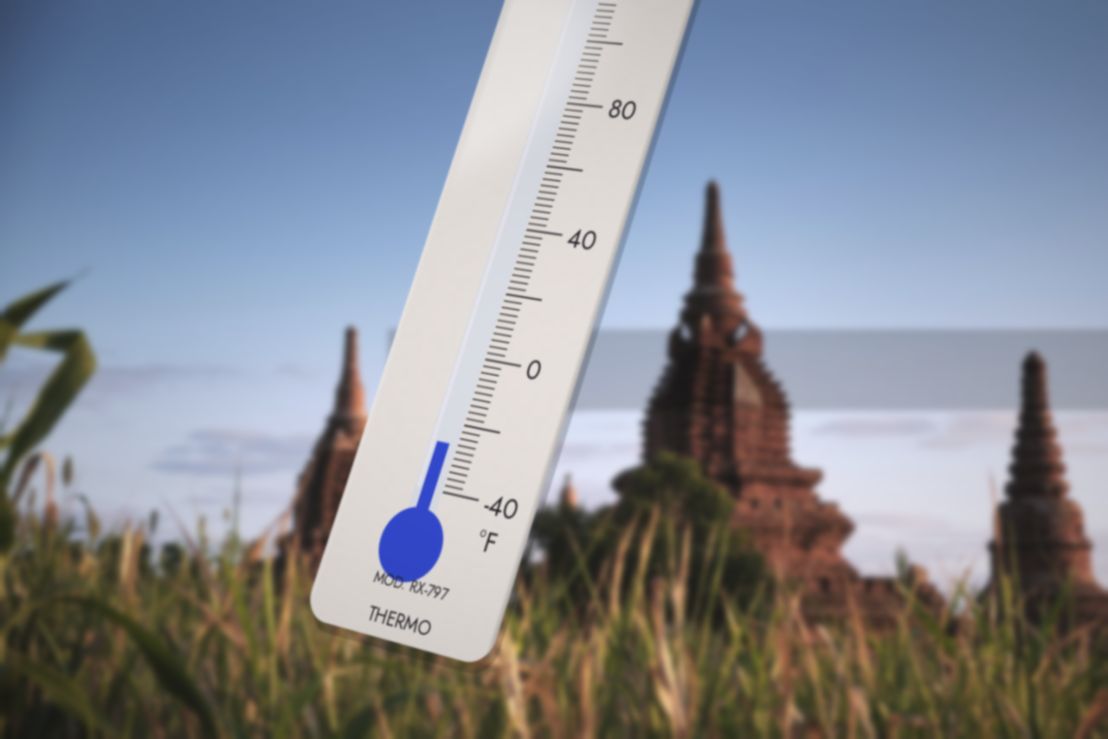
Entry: -26 °F
